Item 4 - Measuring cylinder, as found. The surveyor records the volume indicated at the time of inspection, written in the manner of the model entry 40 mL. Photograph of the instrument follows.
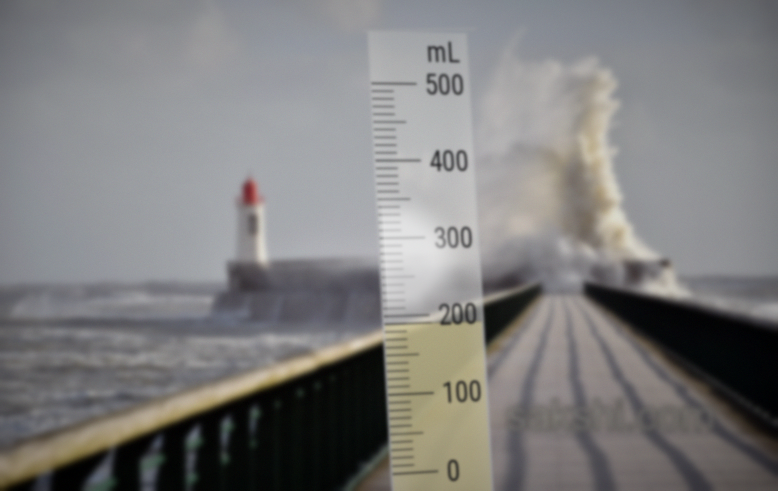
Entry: 190 mL
